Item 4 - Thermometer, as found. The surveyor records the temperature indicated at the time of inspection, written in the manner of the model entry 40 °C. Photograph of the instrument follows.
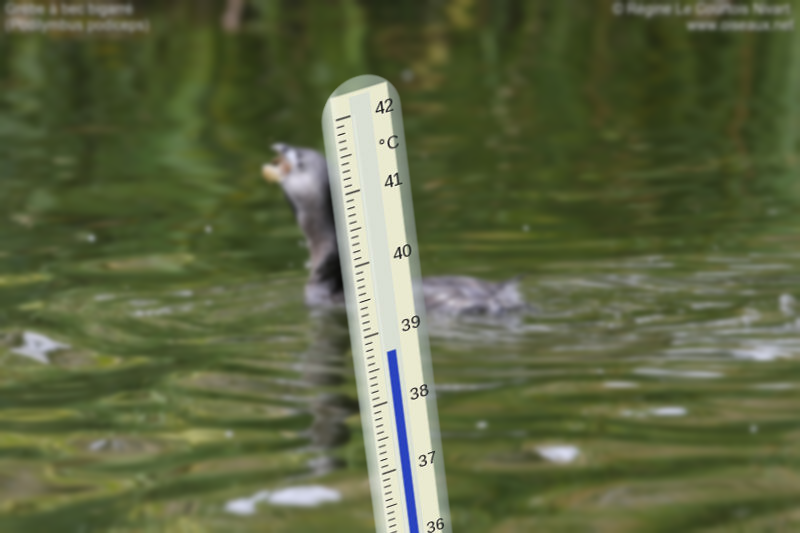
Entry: 38.7 °C
